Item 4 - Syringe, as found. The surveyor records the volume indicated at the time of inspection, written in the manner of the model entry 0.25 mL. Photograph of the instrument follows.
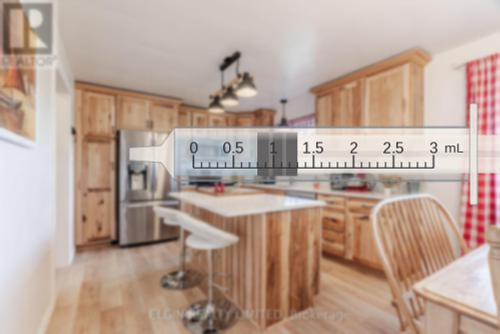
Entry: 0.8 mL
